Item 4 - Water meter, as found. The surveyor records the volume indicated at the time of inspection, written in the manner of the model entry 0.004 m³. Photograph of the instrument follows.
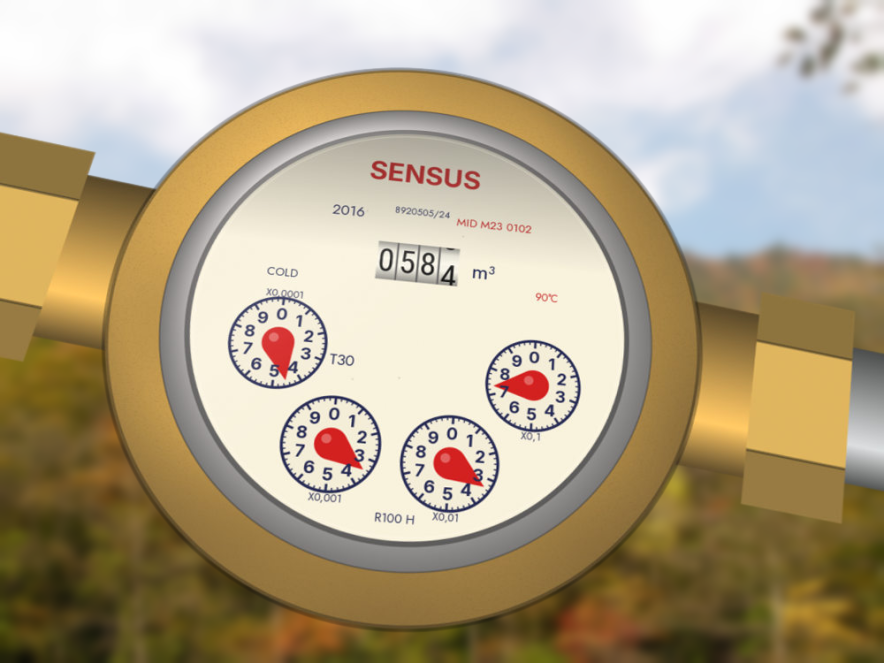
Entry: 583.7334 m³
